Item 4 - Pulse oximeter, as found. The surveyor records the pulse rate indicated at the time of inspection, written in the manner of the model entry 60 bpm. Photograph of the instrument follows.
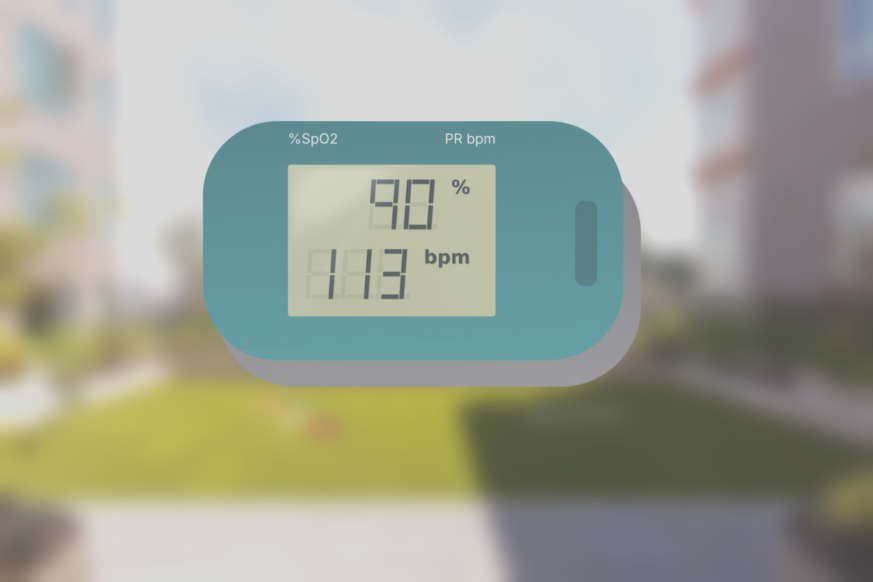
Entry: 113 bpm
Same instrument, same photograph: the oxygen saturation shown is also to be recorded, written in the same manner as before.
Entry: 90 %
